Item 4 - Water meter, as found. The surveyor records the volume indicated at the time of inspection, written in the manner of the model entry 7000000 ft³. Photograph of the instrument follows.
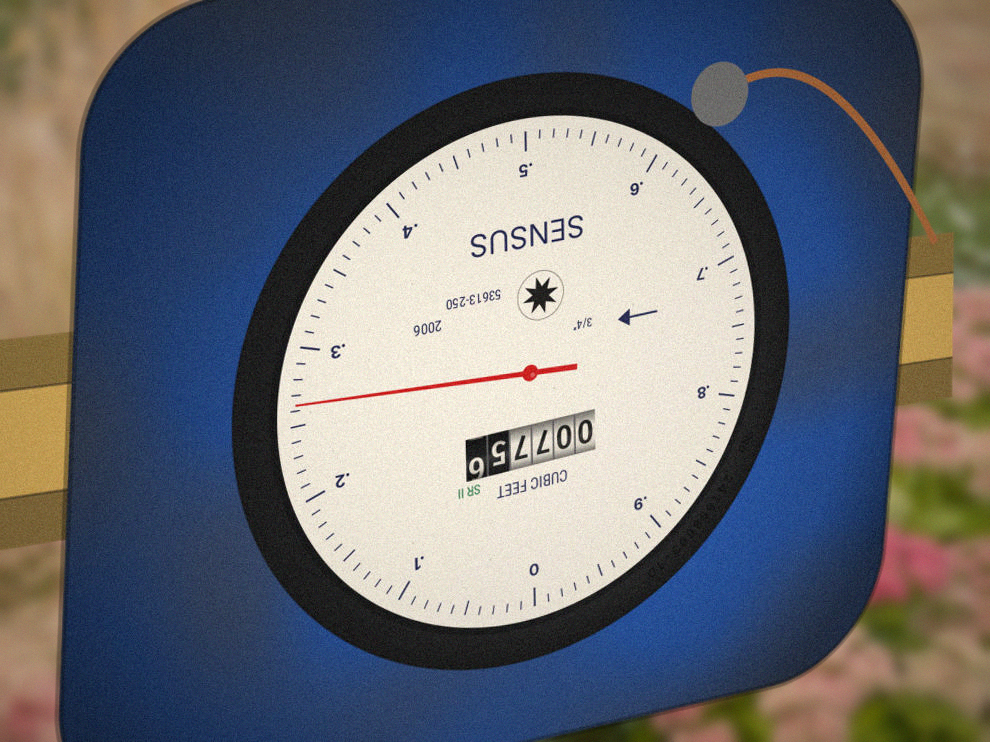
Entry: 7756.26 ft³
